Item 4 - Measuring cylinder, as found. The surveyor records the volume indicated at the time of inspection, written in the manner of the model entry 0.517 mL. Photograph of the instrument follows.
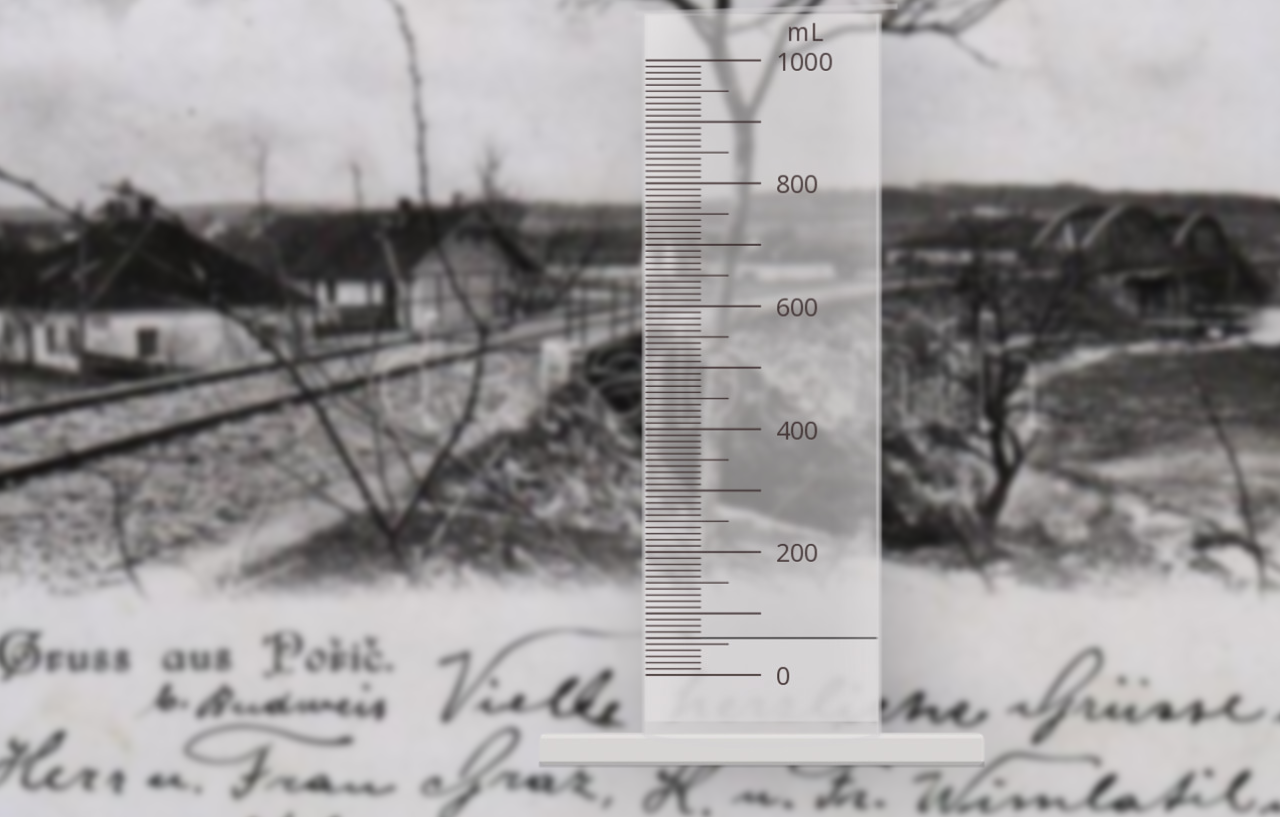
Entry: 60 mL
